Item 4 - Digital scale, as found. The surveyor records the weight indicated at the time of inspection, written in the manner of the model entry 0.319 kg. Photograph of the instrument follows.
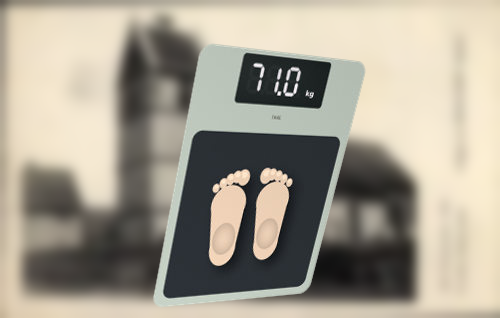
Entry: 71.0 kg
